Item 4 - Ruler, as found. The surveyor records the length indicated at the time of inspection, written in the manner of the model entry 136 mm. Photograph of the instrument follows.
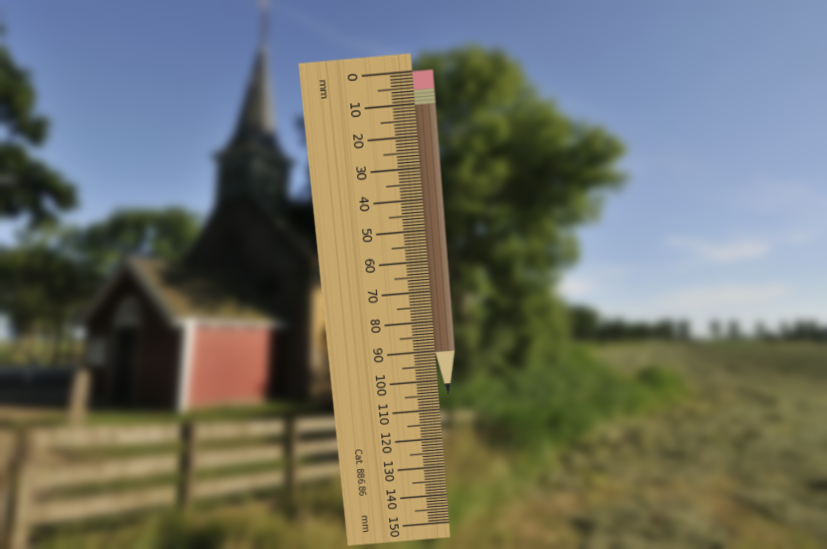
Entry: 105 mm
